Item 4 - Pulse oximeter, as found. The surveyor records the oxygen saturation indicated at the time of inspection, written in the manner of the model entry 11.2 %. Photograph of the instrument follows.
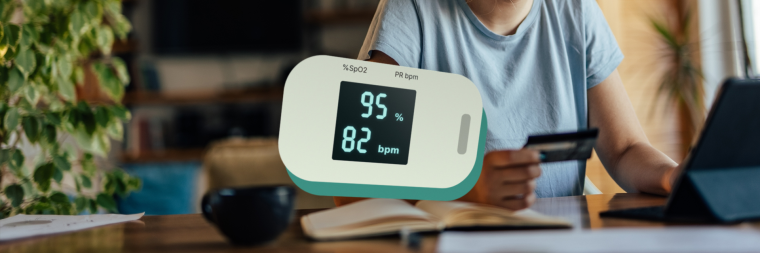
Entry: 95 %
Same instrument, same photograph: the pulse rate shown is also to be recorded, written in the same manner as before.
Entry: 82 bpm
